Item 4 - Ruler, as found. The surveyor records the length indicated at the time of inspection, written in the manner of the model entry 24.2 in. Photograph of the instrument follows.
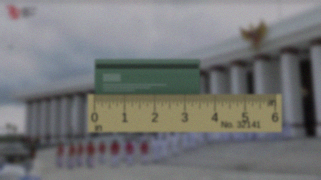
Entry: 3.5 in
